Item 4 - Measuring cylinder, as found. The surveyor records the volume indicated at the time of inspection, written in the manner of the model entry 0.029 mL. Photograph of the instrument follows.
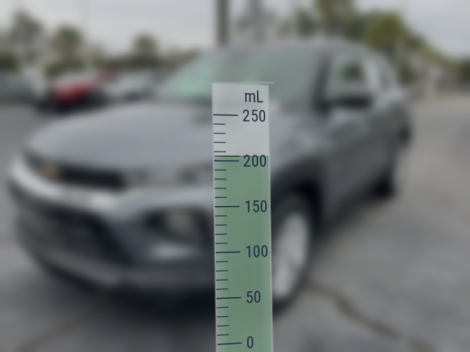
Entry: 205 mL
